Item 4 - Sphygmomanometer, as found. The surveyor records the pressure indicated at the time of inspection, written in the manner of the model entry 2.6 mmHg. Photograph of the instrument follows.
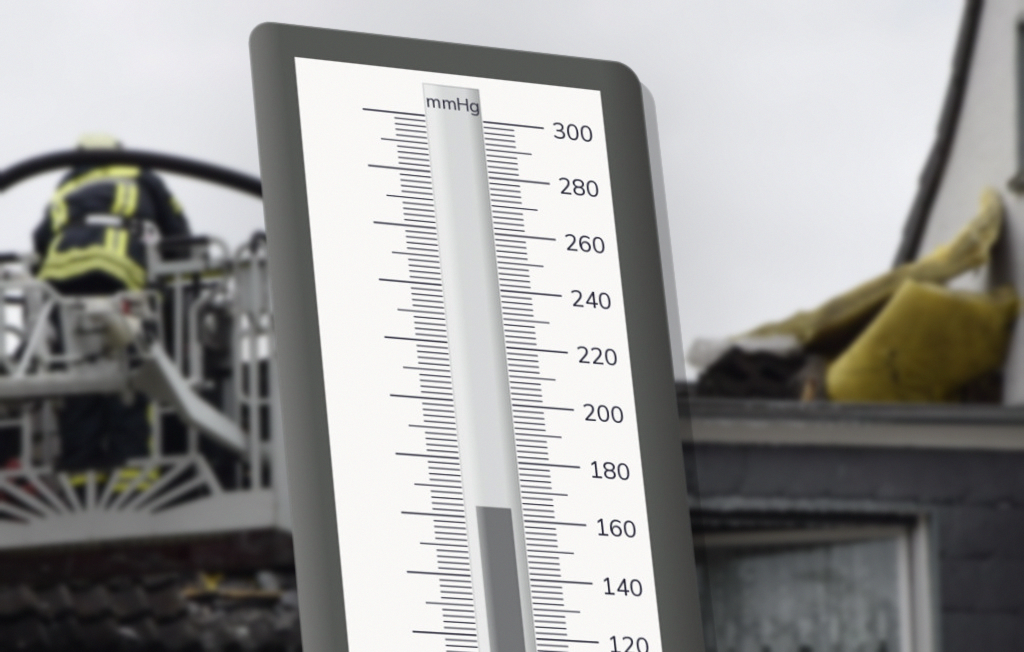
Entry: 164 mmHg
